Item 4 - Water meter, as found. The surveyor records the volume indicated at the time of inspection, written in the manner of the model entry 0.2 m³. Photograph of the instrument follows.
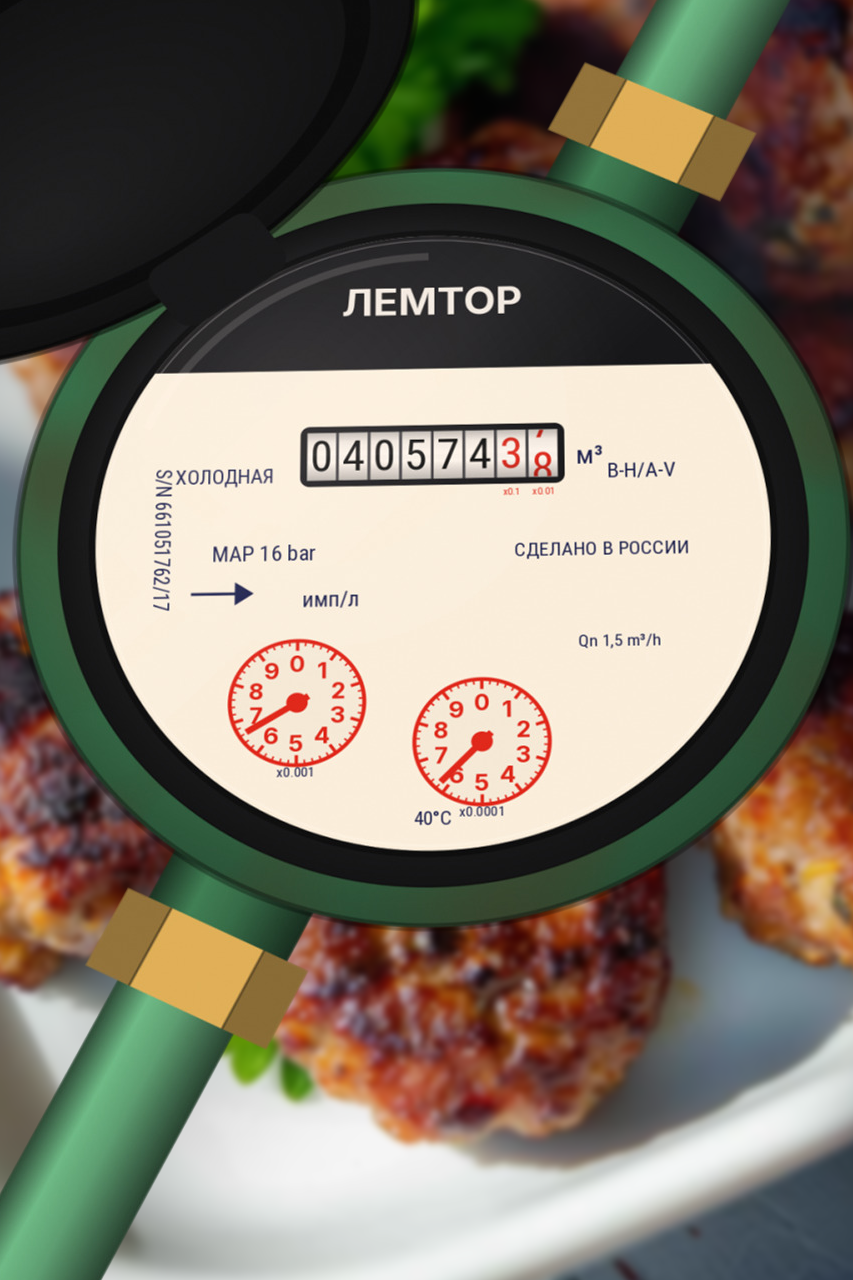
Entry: 40574.3766 m³
